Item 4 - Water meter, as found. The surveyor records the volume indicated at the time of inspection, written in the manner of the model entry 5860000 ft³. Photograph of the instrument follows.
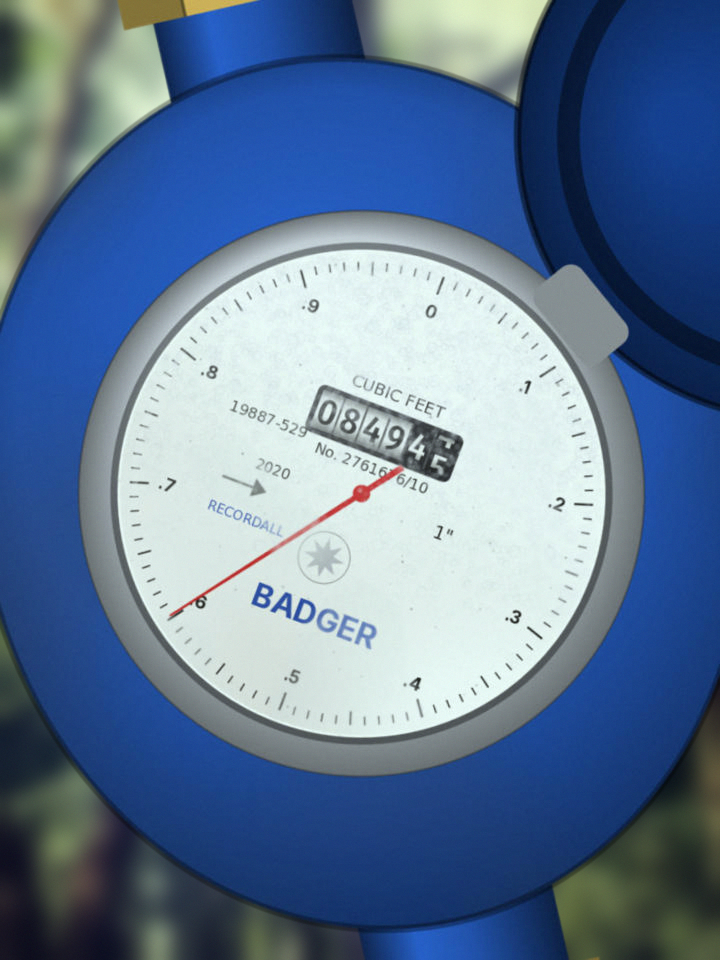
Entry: 84944.60 ft³
